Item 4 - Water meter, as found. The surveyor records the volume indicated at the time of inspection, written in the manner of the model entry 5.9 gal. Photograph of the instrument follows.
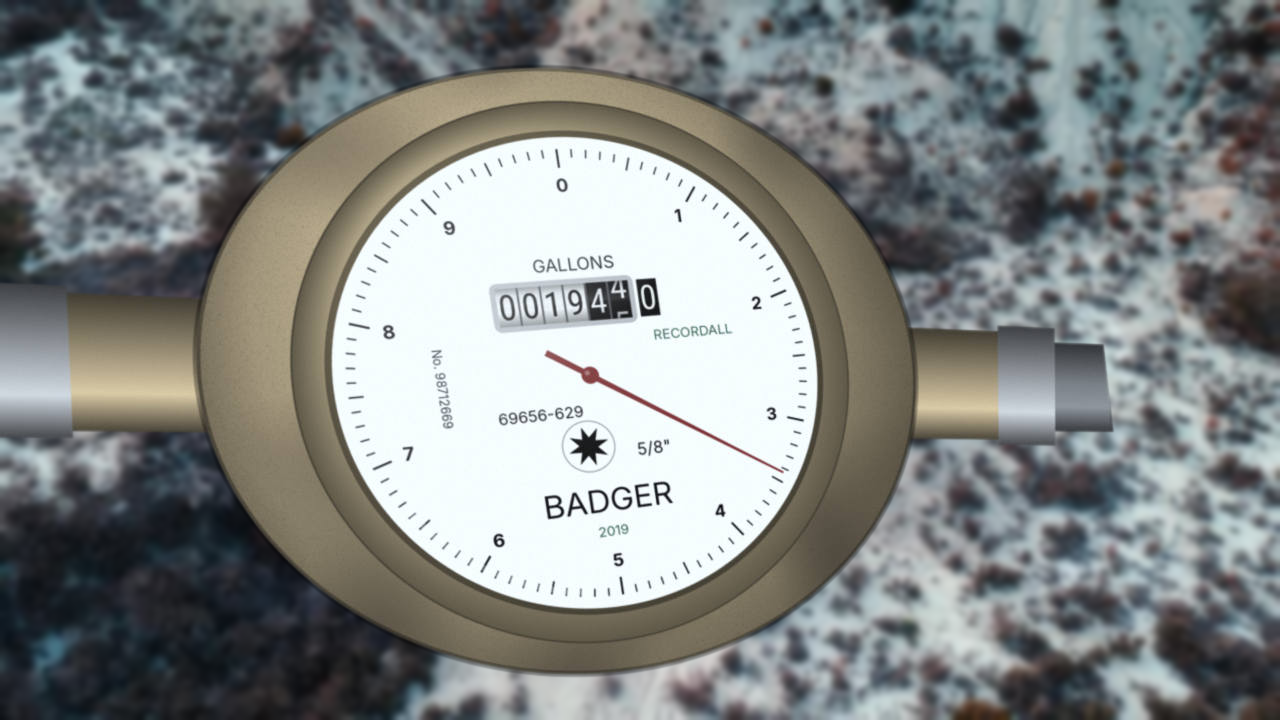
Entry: 19443.4 gal
